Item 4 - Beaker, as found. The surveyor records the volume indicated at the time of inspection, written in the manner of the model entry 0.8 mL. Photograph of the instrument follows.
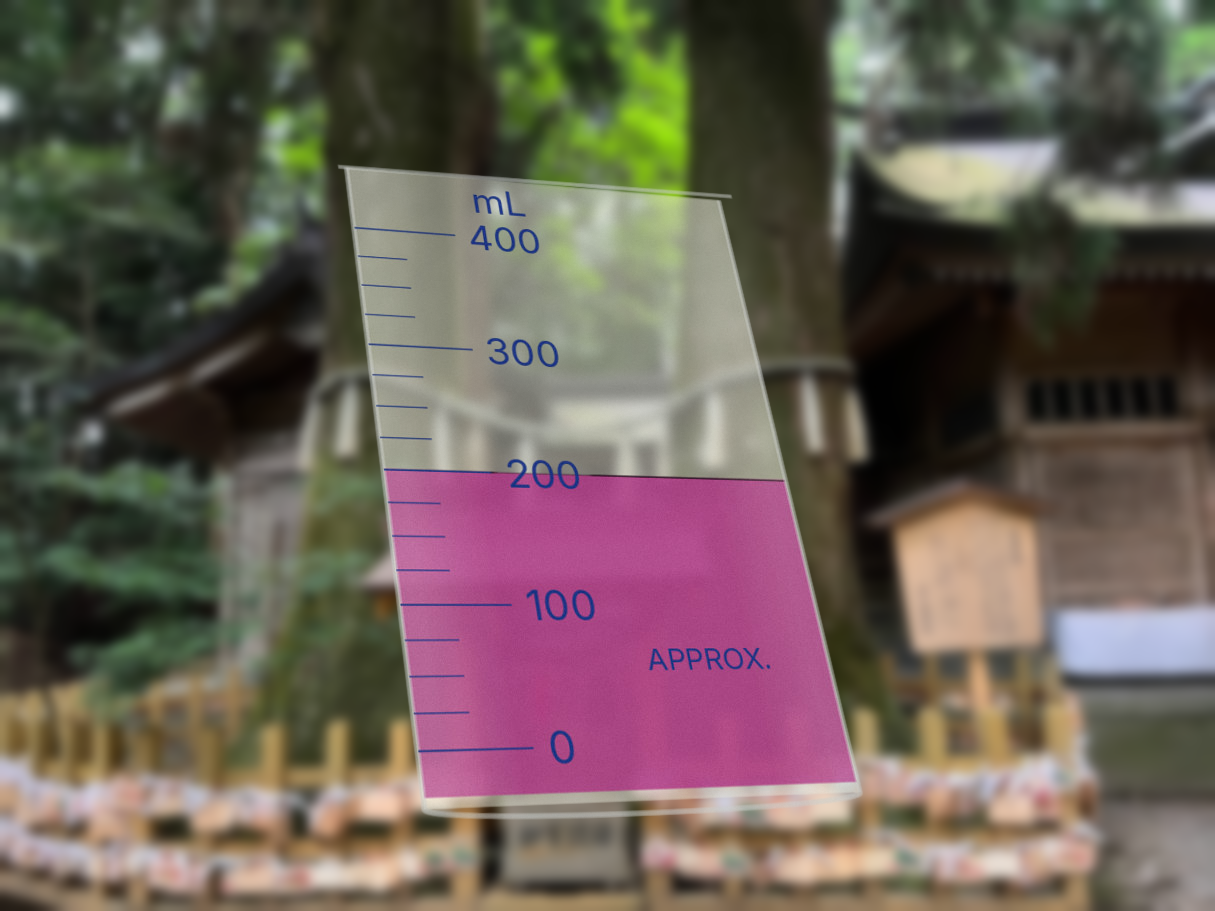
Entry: 200 mL
